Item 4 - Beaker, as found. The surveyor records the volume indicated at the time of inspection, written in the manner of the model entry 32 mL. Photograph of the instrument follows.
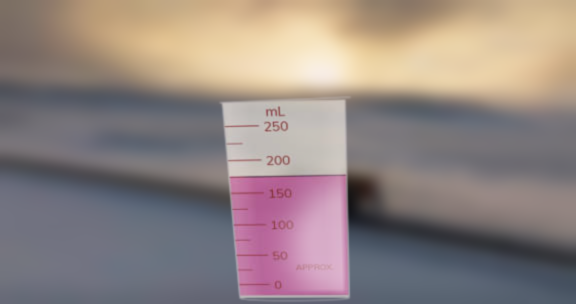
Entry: 175 mL
